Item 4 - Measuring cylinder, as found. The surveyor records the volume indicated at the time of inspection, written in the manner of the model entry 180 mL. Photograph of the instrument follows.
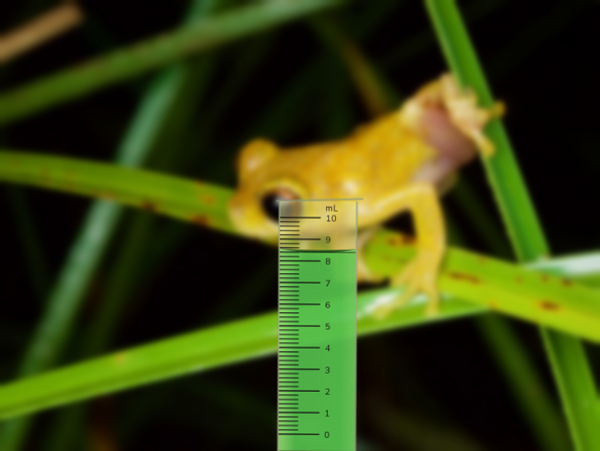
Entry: 8.4 mL
